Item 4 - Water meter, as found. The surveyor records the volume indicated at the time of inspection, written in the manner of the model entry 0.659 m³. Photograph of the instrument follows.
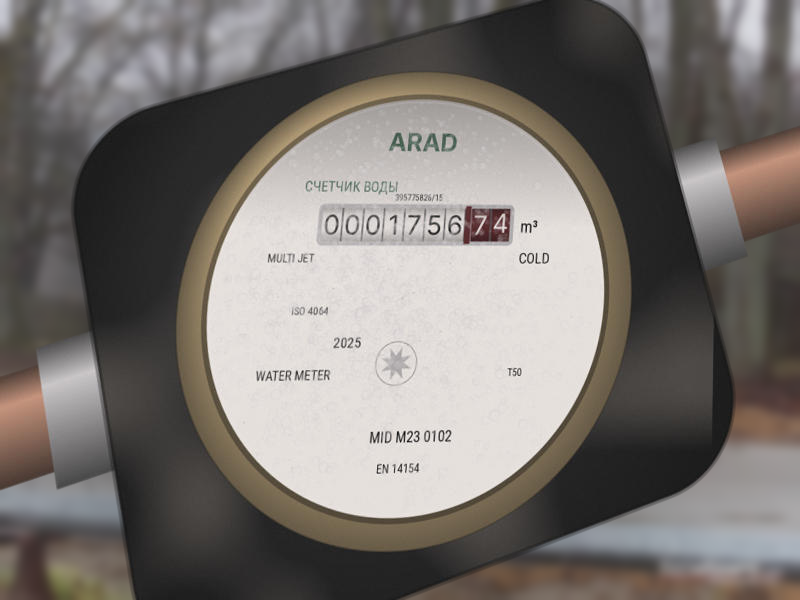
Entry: 1756.74 m³
